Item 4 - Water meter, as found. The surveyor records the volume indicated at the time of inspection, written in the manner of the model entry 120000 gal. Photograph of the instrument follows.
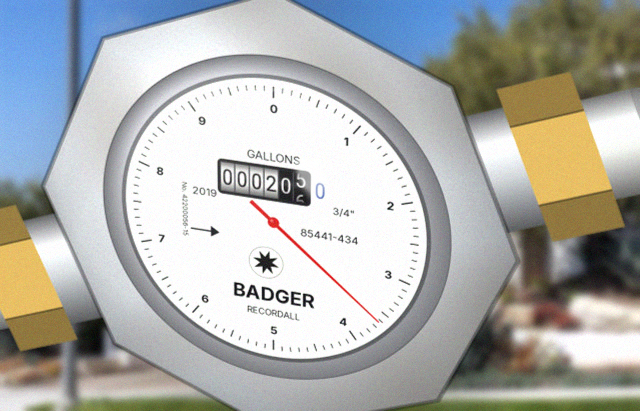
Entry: 2053.6 gal
